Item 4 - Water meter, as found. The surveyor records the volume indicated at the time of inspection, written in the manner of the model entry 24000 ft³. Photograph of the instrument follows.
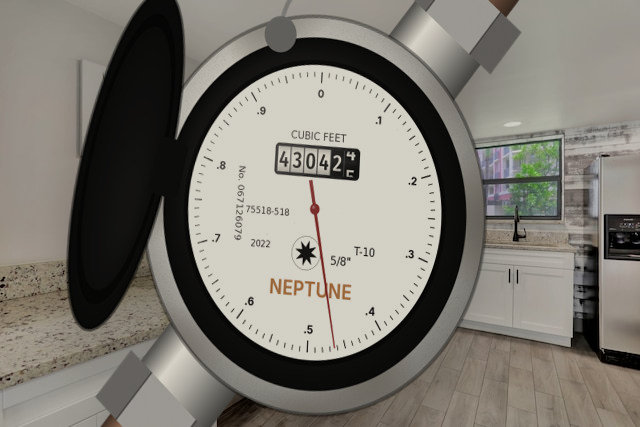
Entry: 430424.46 ft³
